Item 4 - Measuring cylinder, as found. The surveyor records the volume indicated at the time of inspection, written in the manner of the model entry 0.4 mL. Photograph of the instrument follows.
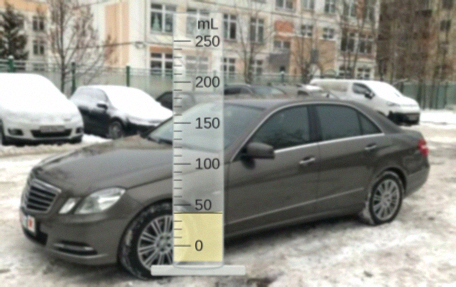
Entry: 40 mL
